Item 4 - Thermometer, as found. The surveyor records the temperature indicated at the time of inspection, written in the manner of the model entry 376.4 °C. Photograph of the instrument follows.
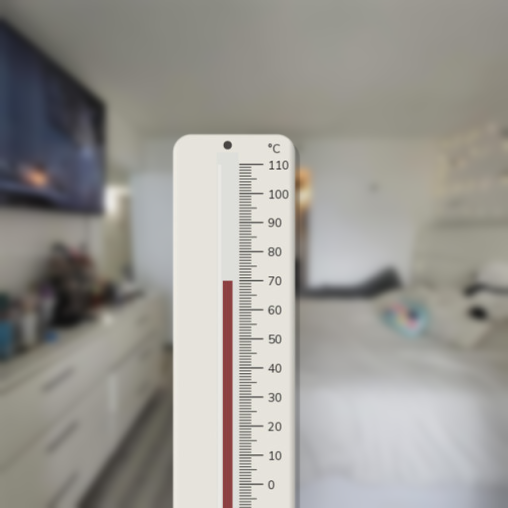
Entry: 70 °C
